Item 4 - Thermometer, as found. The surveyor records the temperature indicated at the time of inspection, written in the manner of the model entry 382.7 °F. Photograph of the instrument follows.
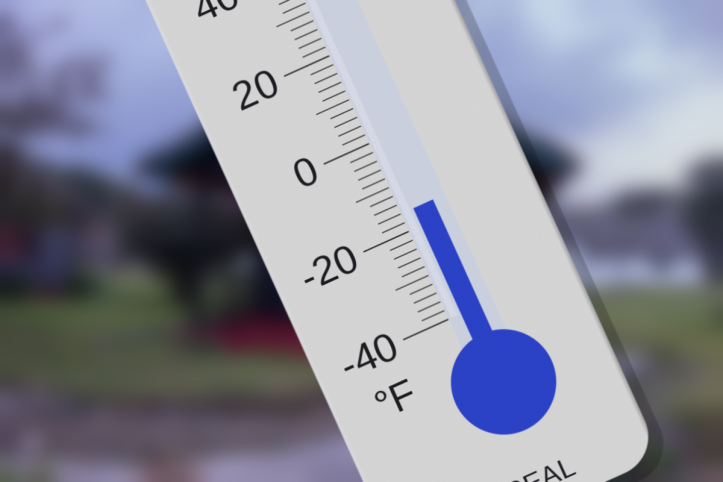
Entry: -16 °F
